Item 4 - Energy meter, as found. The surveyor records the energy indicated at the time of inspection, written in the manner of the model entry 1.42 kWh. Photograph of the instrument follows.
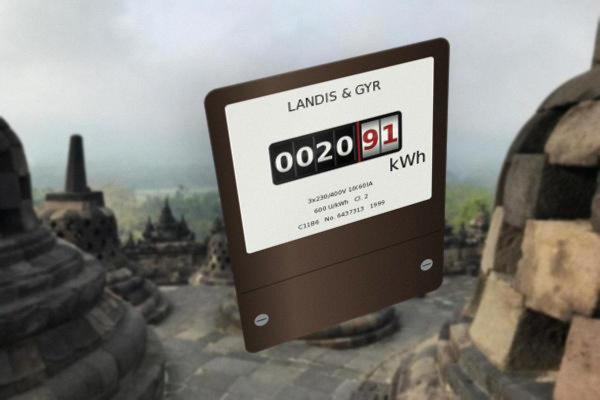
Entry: 20.91 kWh
